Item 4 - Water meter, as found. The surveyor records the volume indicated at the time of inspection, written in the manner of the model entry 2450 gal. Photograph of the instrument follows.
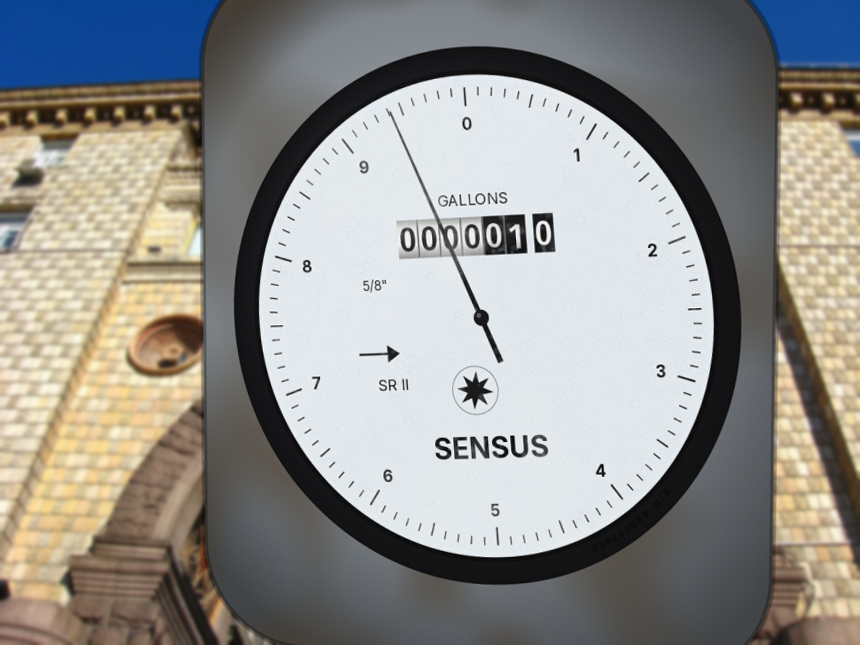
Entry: 9.4 gal
